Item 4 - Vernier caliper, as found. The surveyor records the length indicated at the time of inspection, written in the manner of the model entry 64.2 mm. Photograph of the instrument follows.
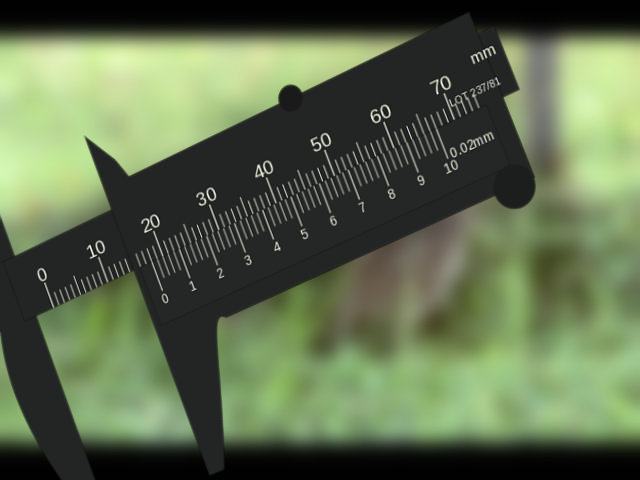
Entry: 18.0 mm
